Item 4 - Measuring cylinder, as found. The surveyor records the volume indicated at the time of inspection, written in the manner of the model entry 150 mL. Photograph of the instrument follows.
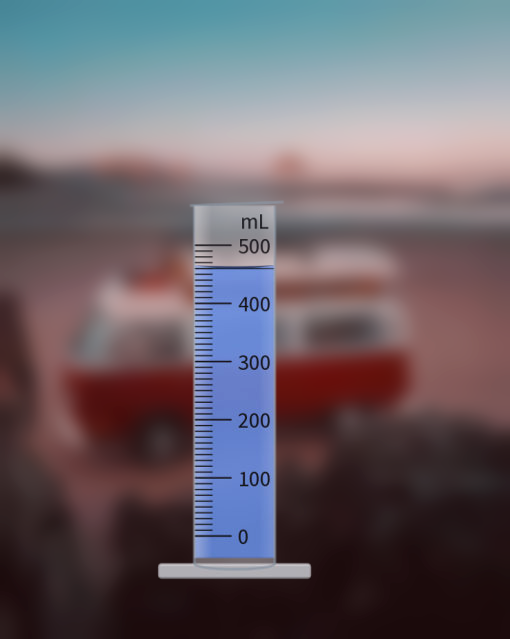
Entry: 460 mL
